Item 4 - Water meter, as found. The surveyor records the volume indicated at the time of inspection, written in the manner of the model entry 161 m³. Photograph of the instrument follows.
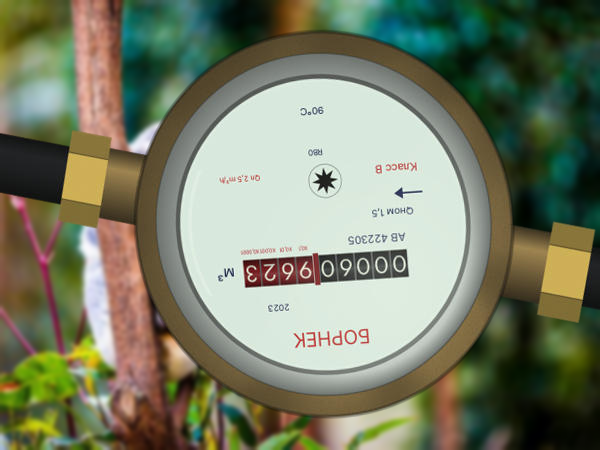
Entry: 60.9623 m³
